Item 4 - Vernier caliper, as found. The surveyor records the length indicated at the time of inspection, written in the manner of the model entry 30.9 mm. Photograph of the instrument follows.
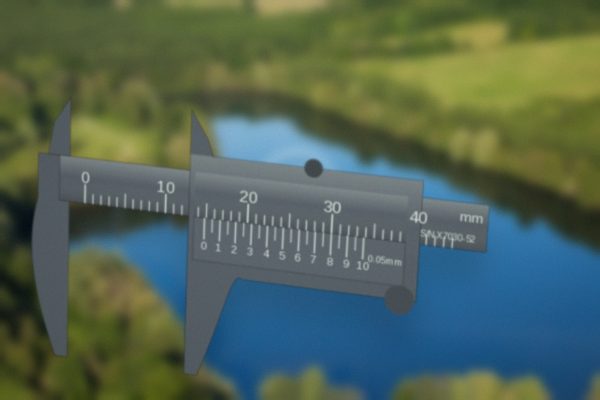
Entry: 14.8 mm
